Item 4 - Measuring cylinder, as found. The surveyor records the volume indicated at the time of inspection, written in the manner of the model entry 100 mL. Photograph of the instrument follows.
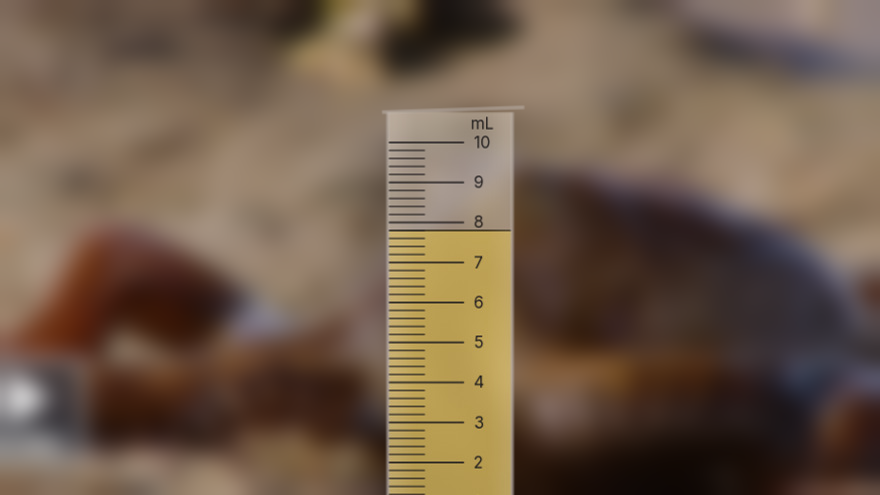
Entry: 7.8 mL
